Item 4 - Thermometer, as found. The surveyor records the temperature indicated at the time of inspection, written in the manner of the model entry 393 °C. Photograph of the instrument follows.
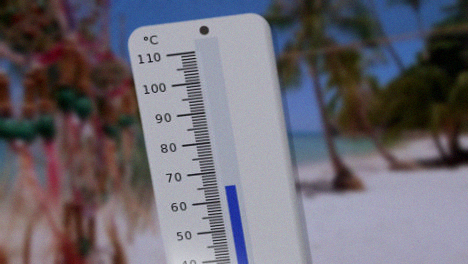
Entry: 65 °C
